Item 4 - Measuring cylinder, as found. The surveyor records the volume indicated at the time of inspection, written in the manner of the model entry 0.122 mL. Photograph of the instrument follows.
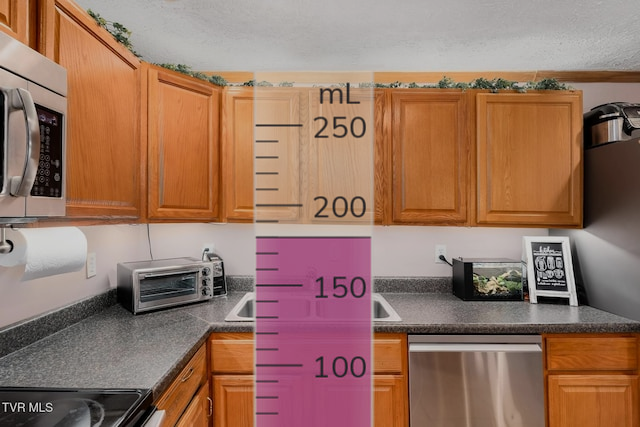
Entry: 180 mL
